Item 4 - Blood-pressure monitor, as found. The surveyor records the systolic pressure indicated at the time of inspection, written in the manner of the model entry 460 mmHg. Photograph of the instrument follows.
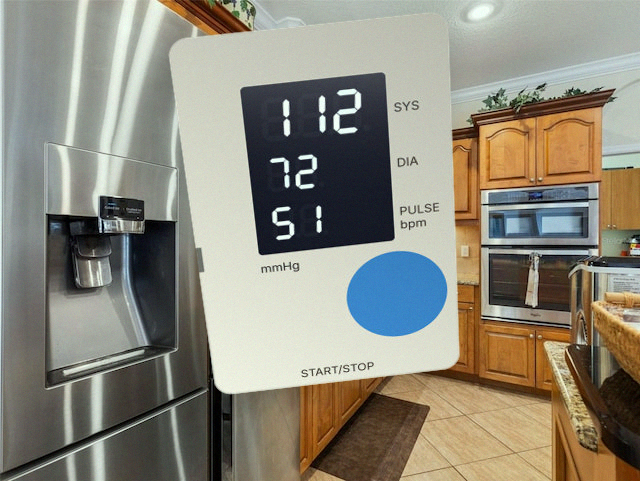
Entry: 112 mmHg
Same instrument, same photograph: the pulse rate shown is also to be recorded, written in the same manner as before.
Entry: 51 bpm
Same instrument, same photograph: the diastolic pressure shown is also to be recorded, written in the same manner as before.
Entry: 72 mmHg
